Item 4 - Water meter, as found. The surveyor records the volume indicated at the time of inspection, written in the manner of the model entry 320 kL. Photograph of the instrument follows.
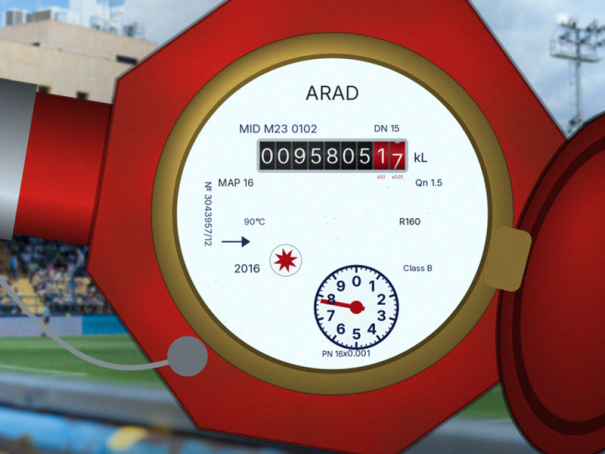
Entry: 95805.167 kL
